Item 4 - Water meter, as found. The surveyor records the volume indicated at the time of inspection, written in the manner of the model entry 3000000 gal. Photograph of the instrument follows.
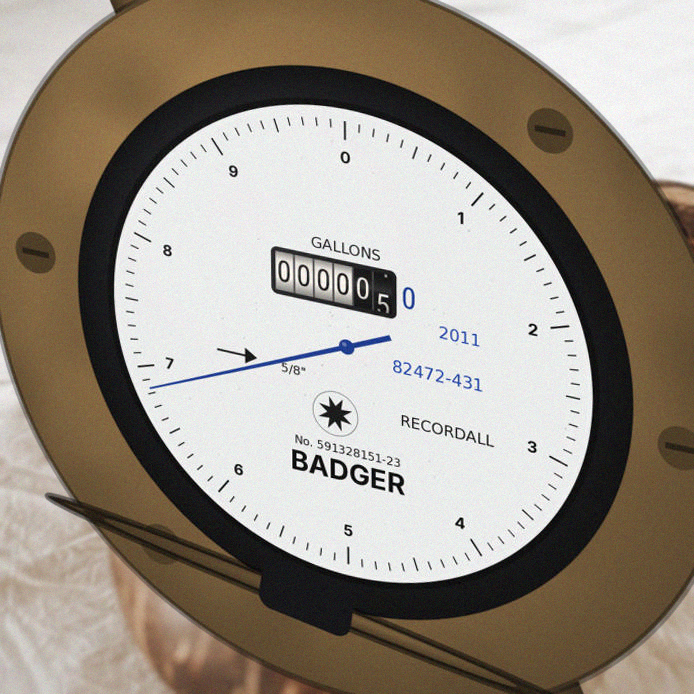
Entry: 46.8 gal
